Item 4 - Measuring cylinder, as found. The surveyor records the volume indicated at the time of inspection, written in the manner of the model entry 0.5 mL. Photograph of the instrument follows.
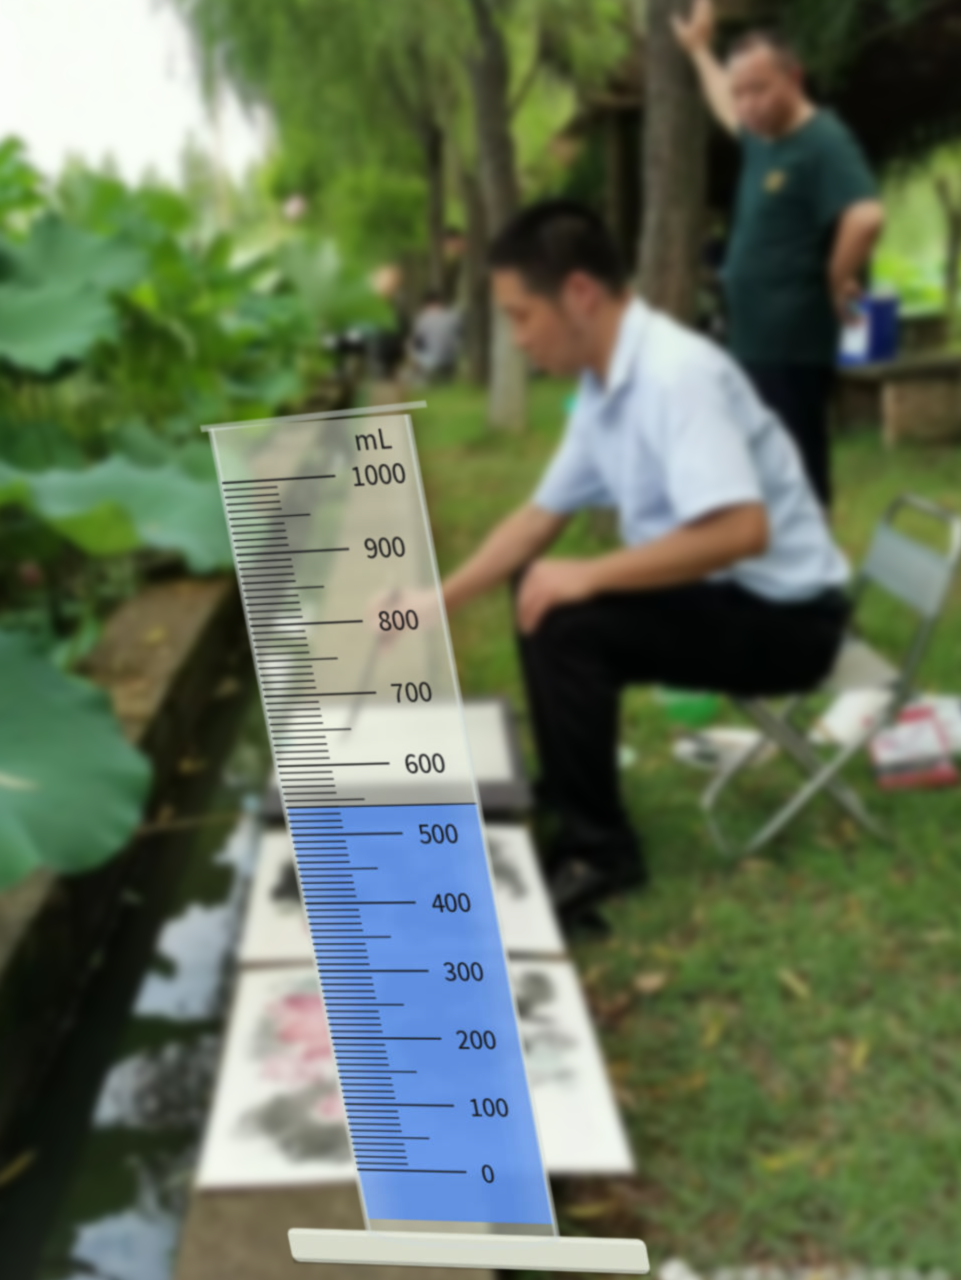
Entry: 540 mL
